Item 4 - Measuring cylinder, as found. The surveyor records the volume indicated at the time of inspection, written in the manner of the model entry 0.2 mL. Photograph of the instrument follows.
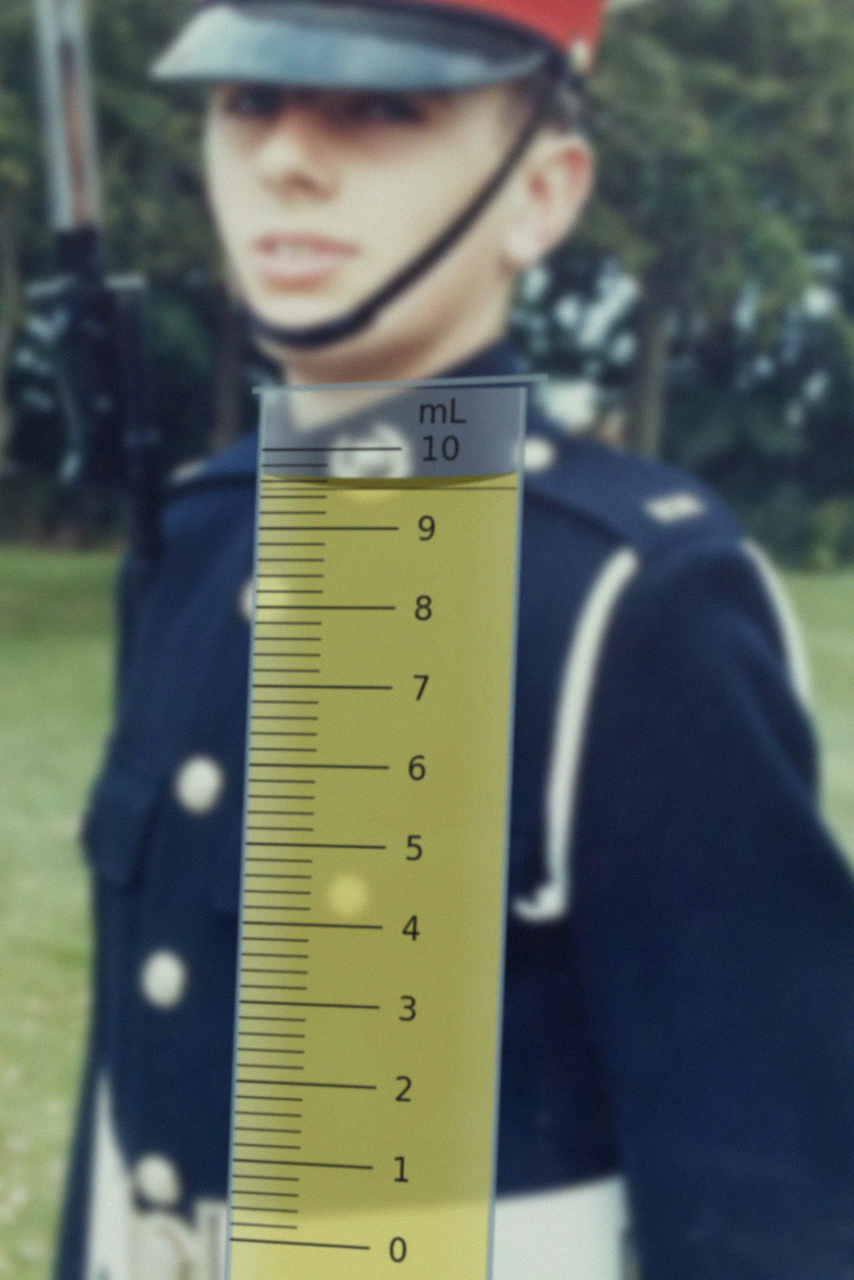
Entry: 9.5 mL
